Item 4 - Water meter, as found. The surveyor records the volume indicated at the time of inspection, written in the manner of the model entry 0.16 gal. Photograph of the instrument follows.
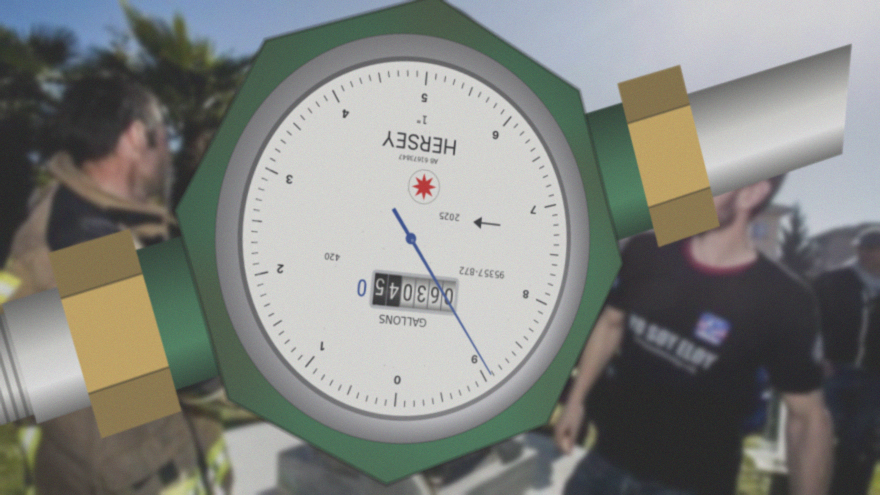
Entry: 630448.9 gal
